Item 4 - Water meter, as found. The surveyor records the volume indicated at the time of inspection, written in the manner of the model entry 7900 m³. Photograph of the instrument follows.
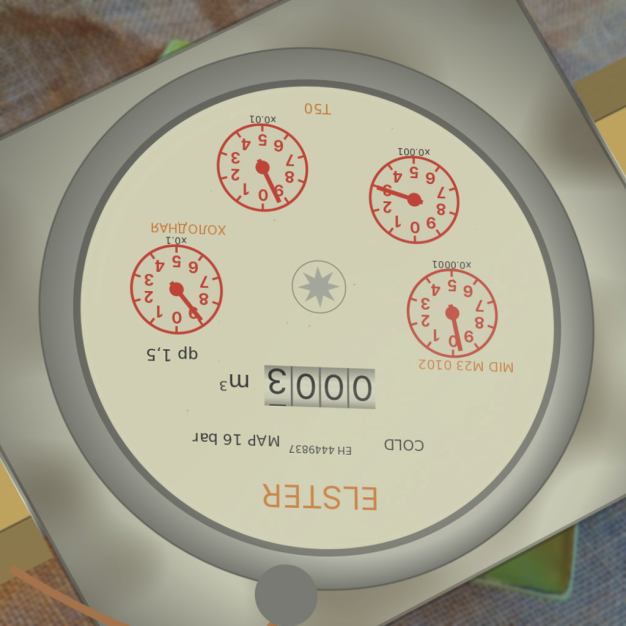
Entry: 2.8929 m³
